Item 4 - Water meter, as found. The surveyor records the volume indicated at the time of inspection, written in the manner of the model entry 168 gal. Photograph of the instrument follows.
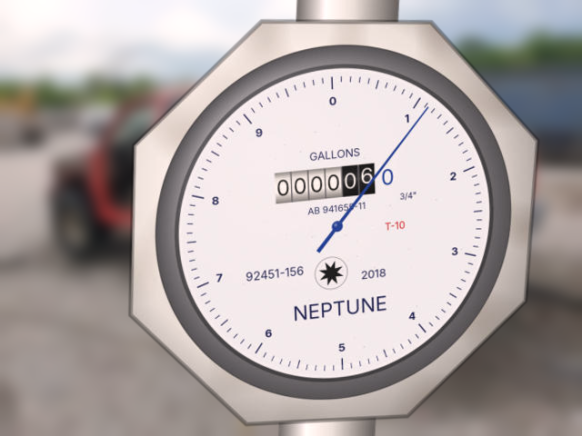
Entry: 61.1 gal
